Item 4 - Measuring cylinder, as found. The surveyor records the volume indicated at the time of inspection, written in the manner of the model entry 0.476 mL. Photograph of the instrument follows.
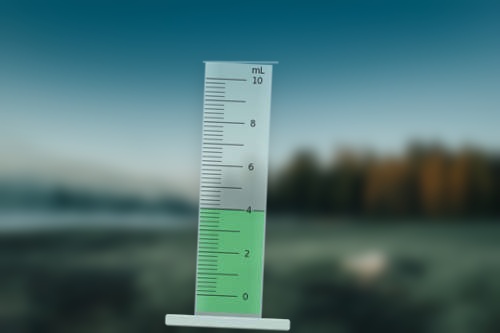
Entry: 4 mL
